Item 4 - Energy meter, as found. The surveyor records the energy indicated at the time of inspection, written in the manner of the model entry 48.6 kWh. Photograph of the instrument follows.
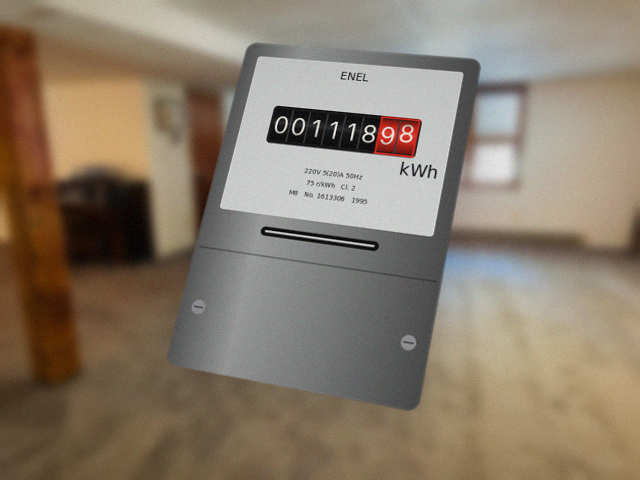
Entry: 1118.98 kWh
